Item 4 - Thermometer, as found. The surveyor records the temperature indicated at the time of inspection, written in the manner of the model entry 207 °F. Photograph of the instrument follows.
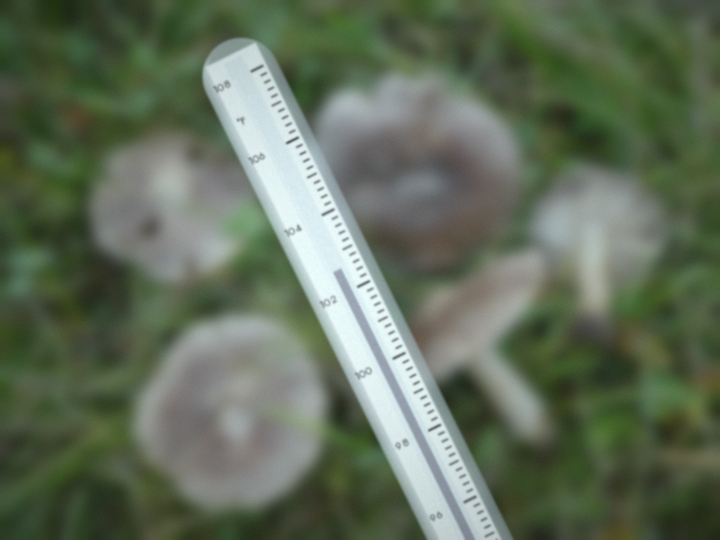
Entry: 102.6 °F
